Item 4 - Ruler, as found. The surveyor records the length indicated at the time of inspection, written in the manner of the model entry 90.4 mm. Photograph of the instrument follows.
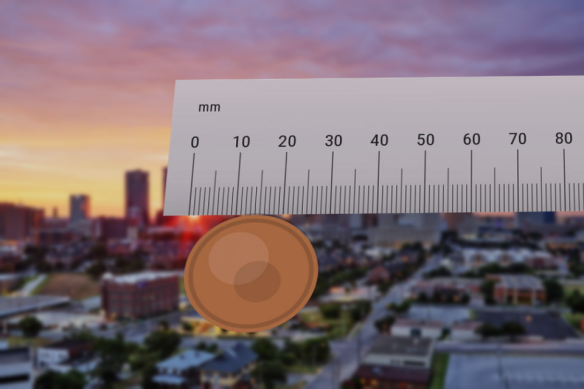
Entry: 28 mm
